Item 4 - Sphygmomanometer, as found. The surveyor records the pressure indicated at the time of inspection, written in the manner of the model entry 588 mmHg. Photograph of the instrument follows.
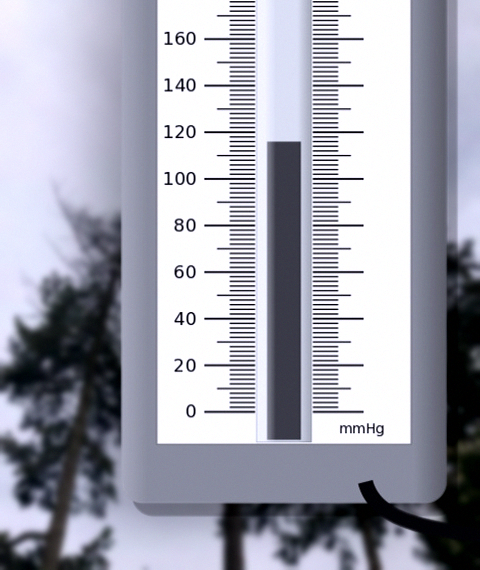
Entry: 116 mmHg
